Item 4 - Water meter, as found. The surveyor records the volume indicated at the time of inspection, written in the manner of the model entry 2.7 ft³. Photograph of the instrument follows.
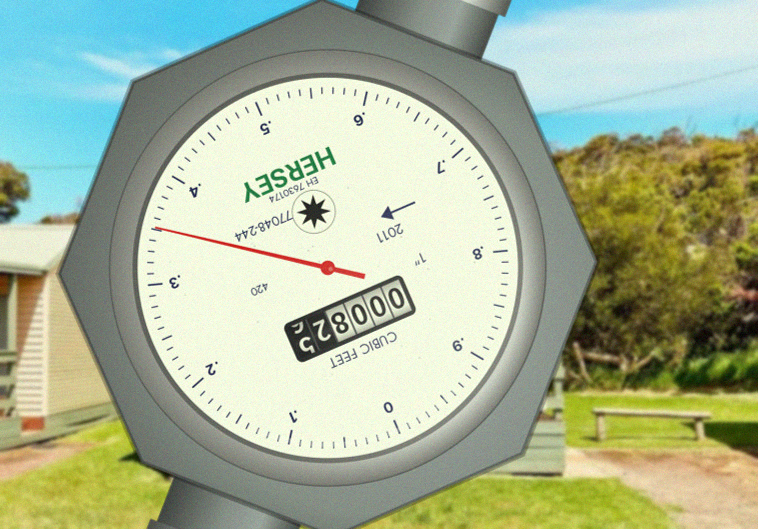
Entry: 825.35 ft³
